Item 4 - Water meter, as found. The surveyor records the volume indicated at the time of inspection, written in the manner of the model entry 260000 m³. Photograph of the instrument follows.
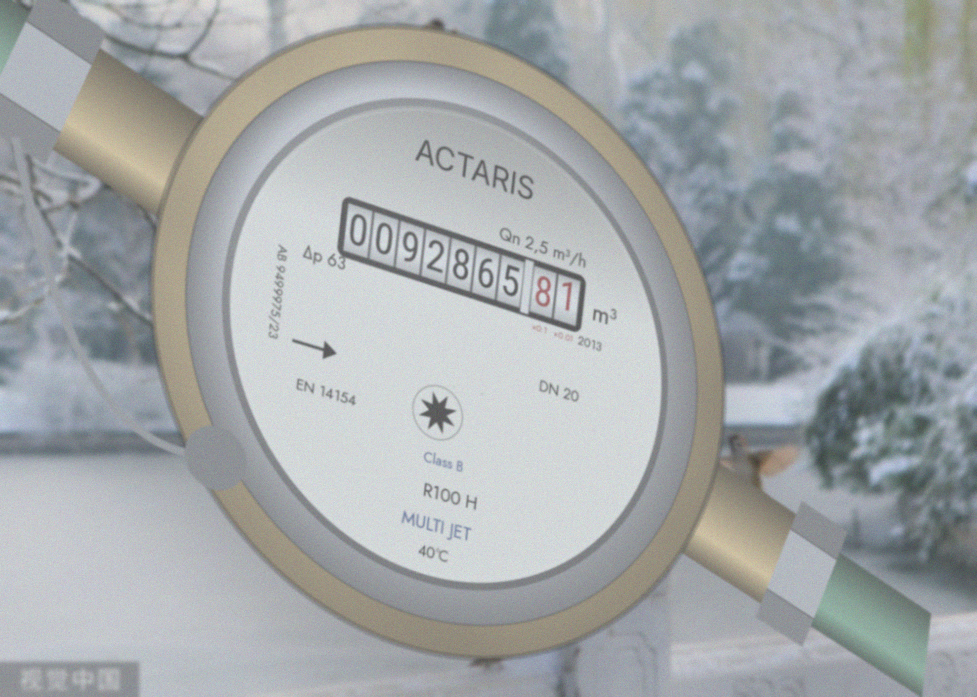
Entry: 92865.81 m³
